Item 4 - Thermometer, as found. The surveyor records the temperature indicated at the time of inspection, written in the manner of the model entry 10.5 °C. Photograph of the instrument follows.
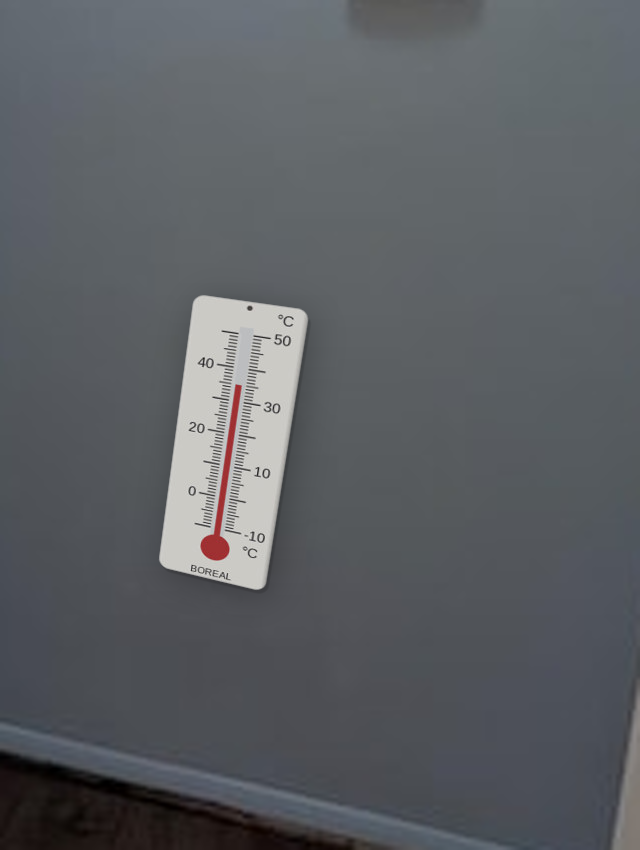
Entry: 35 °C
